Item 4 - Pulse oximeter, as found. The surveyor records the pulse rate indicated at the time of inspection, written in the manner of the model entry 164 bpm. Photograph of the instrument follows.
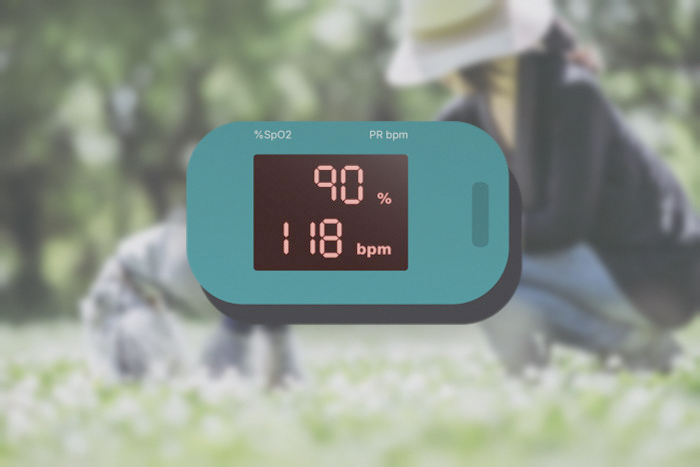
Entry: 118 bpm
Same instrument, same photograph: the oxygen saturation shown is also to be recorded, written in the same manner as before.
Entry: 90 %
